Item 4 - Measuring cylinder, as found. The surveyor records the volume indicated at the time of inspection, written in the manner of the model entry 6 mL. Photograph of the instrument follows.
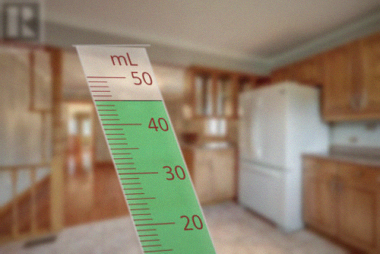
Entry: 45 mL
